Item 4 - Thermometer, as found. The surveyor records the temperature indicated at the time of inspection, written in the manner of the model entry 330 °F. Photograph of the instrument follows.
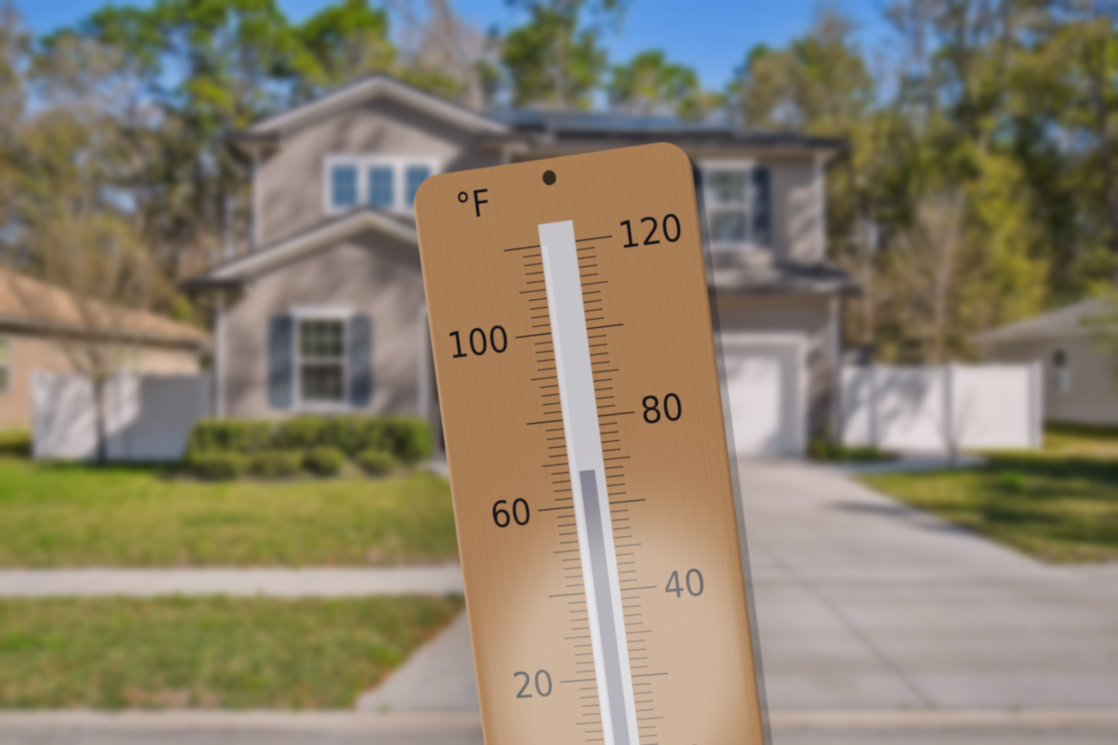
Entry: 68 °F
